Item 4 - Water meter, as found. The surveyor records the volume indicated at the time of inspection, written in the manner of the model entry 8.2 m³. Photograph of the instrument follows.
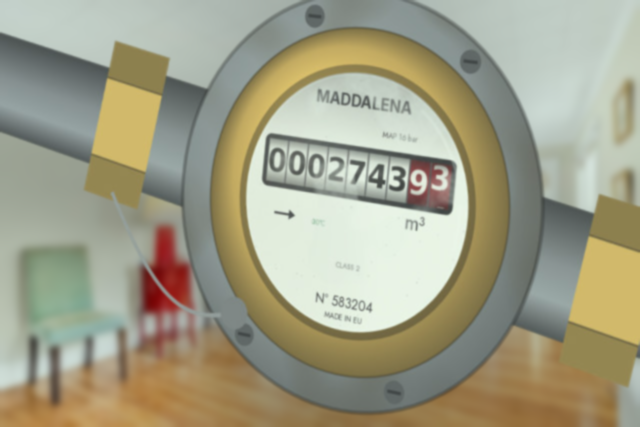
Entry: 2743.93 m³
